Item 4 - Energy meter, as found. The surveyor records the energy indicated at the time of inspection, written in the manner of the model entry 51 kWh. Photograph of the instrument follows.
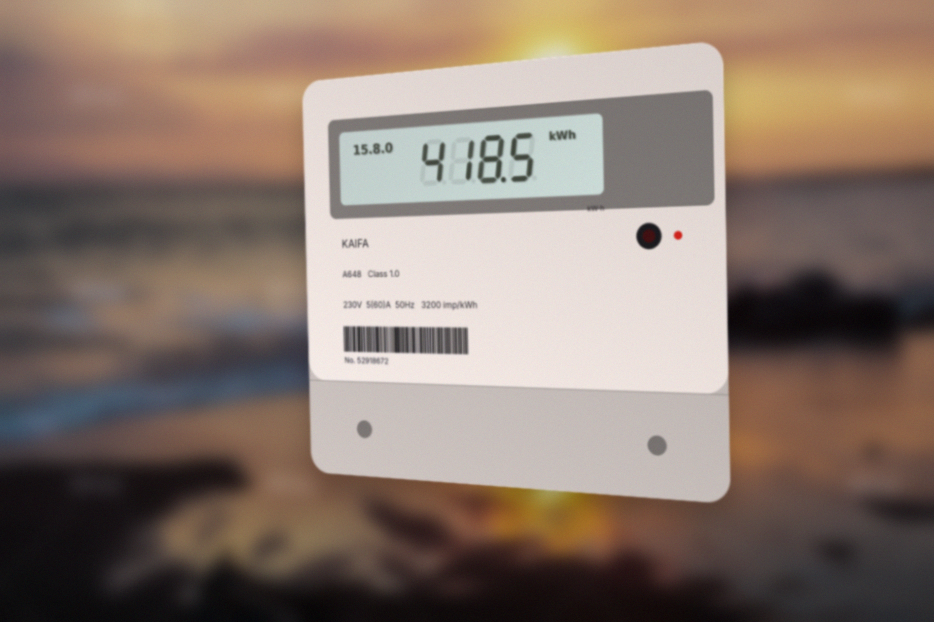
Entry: 418.5 kWh
